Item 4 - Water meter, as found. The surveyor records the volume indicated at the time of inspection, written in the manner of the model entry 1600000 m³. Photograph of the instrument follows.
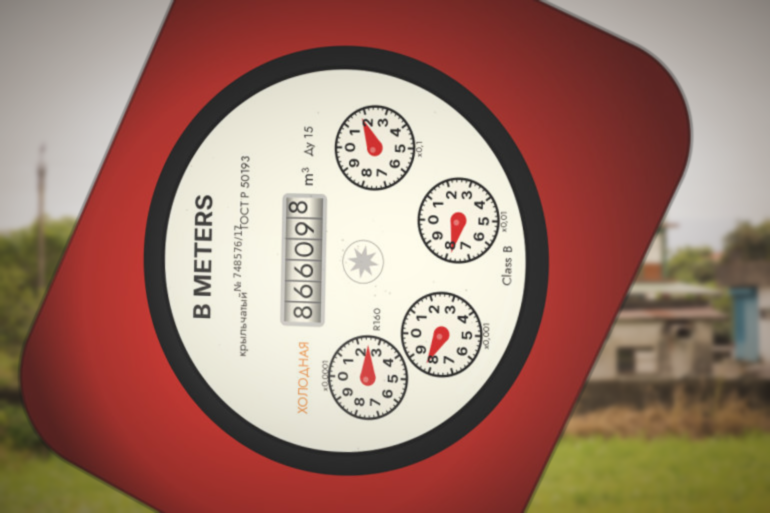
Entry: 866098.1782 m³
